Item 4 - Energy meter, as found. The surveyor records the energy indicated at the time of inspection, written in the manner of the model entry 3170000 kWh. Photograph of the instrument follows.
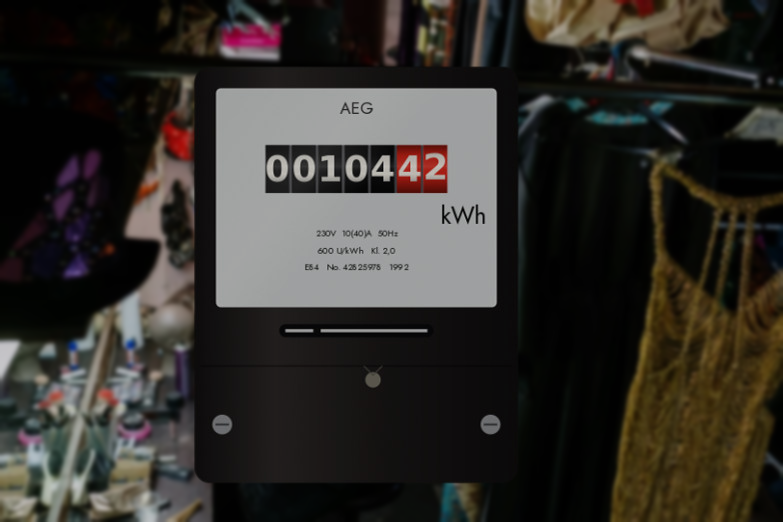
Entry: 104.42 kWh
